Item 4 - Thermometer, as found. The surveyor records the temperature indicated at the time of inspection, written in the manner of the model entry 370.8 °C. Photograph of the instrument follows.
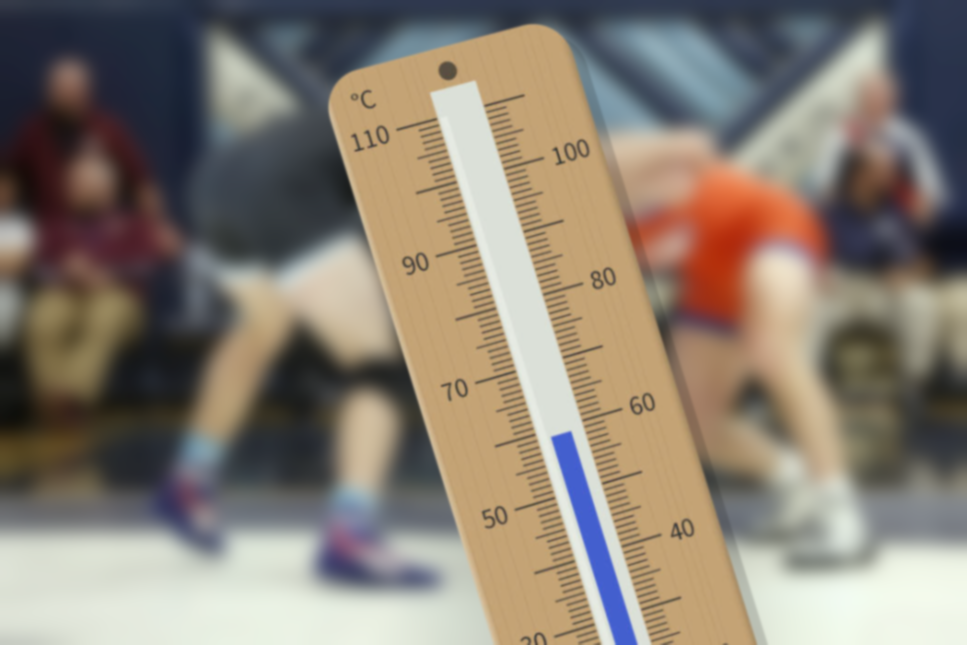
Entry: 59 °C
